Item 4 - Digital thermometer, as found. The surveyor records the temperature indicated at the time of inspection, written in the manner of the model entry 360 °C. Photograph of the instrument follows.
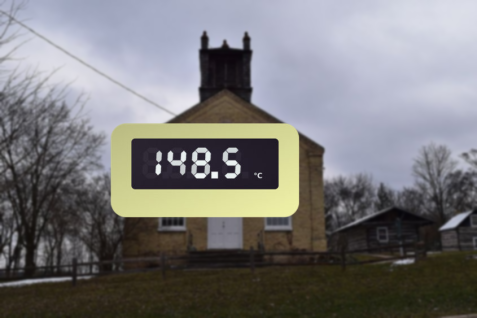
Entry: 148.5 °C
